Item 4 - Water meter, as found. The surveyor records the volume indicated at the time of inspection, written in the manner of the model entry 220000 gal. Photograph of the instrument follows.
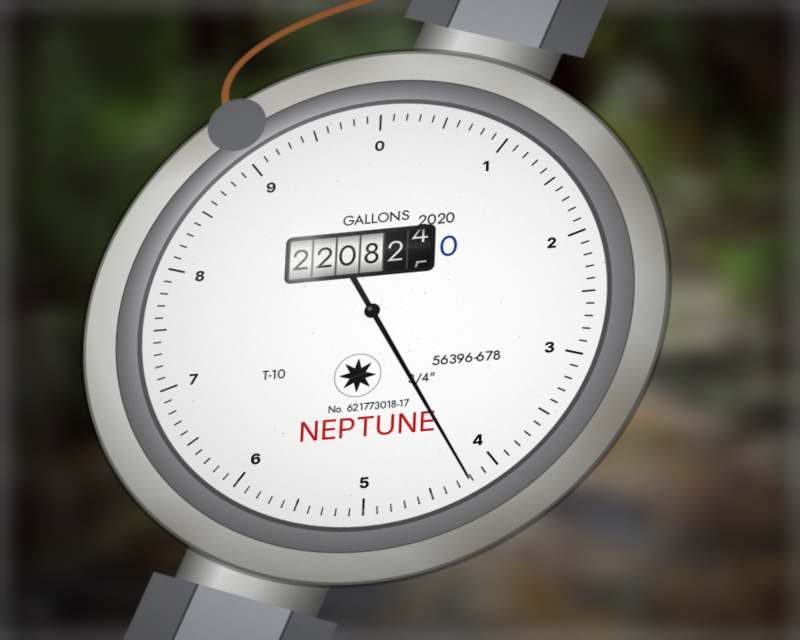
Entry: 2208244.2 gal
